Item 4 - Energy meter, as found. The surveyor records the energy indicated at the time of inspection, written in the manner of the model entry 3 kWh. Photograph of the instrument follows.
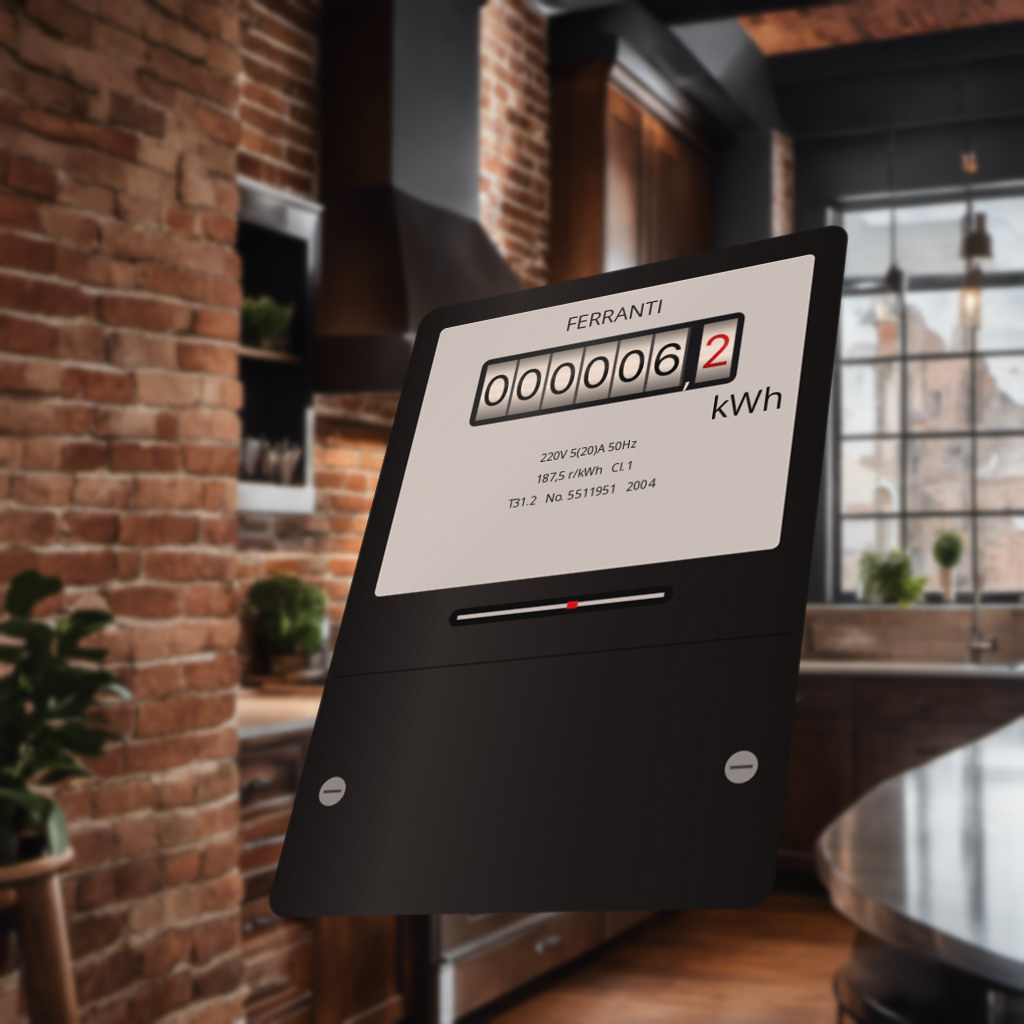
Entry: 6.2 kWh
